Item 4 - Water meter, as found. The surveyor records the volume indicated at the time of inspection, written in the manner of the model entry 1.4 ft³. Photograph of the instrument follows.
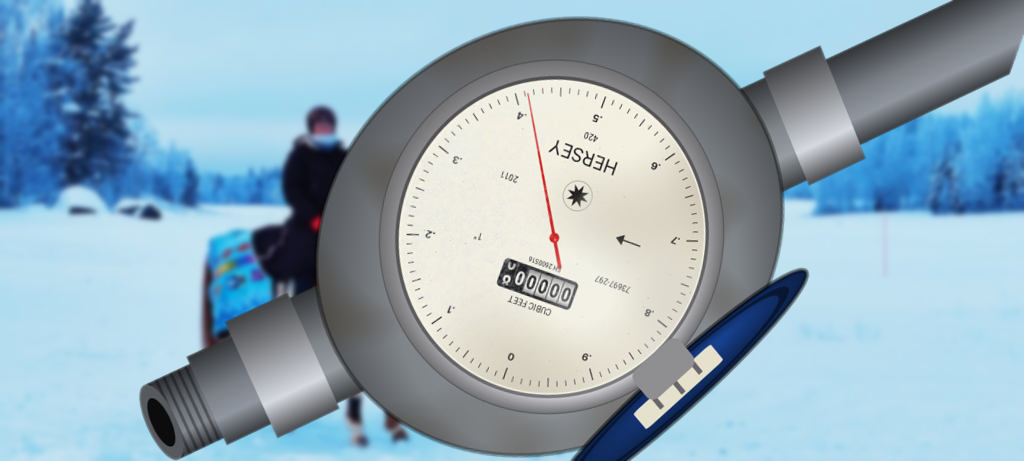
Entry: 8.41 ft³
